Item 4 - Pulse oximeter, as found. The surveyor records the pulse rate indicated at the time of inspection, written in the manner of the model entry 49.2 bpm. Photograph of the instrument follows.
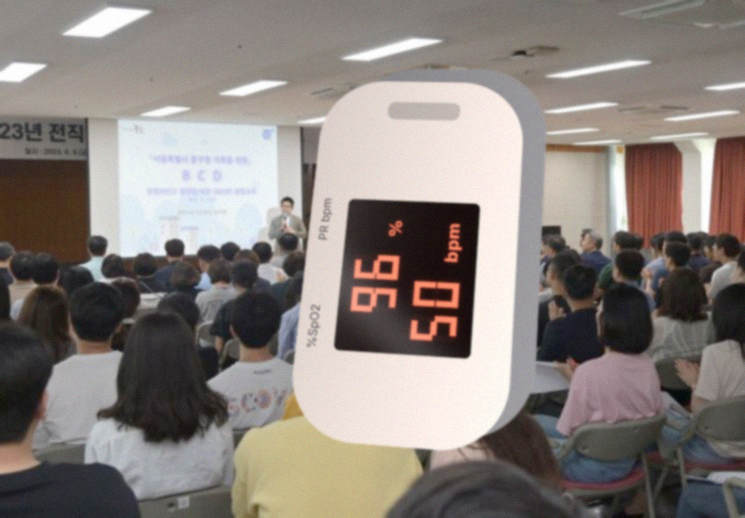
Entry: 50 bpm
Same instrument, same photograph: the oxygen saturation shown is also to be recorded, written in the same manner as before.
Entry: 96 %
